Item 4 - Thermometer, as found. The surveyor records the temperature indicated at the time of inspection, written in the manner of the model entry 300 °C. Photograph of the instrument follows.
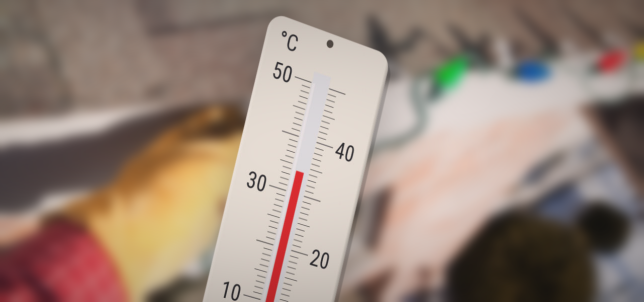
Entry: 34 °C
